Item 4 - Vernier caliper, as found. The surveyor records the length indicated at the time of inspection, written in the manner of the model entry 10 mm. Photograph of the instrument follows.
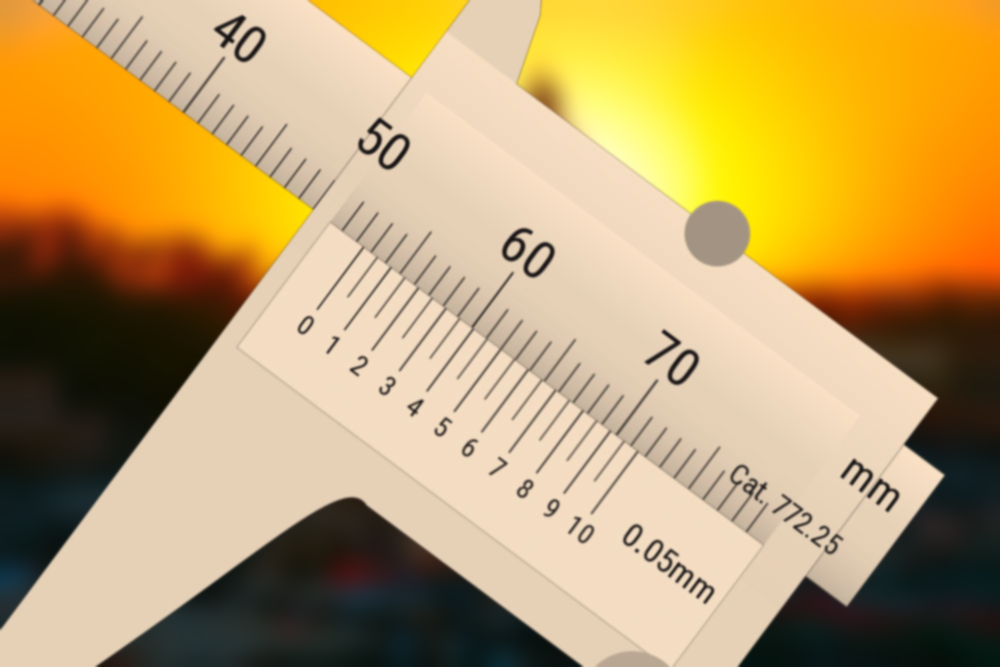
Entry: 52.5 mm
